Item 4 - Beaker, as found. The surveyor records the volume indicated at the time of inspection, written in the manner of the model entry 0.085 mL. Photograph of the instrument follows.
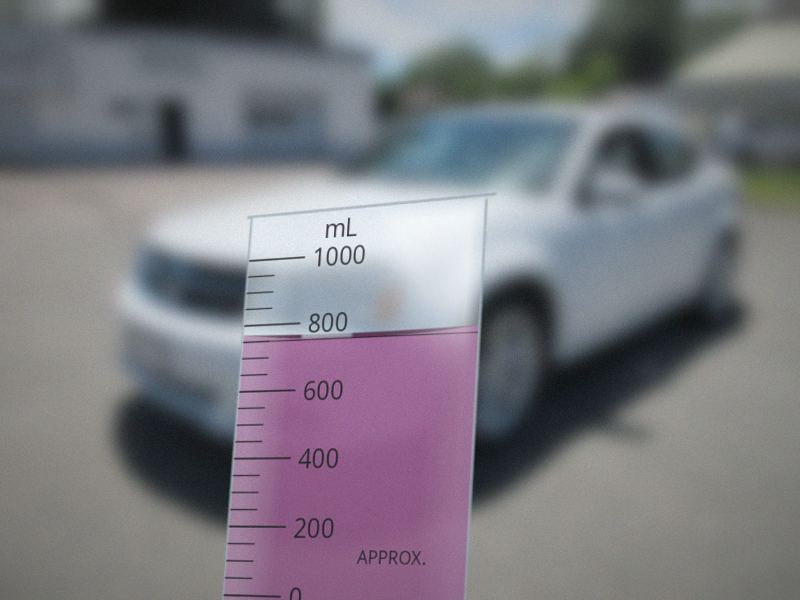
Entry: 750 mL
